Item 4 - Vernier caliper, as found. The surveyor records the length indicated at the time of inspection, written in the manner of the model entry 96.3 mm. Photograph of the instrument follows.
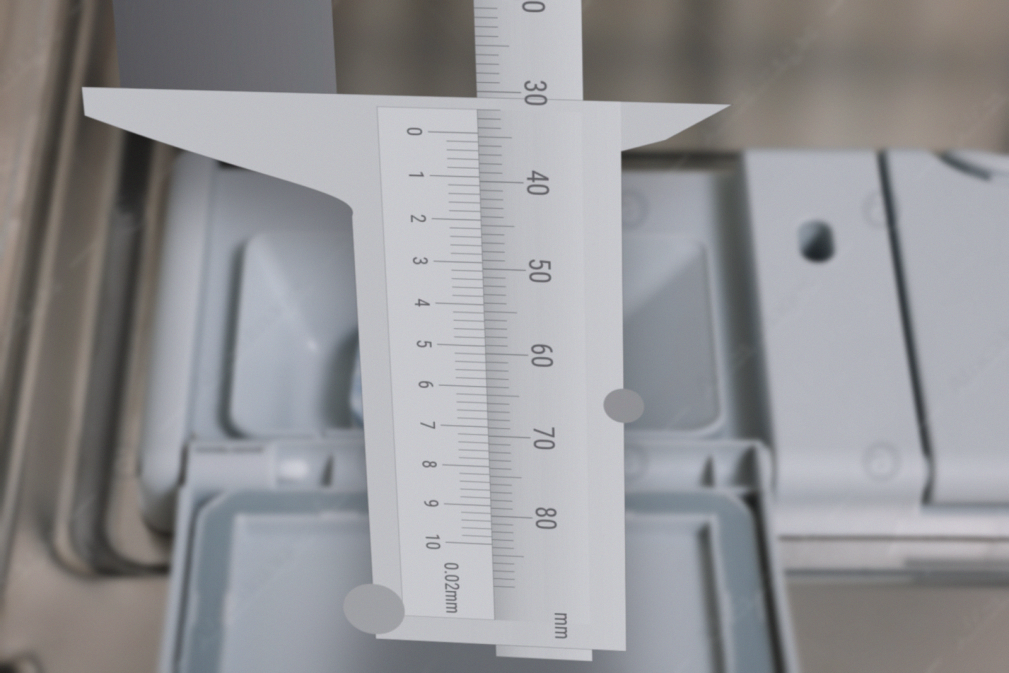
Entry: 34.6 mm
